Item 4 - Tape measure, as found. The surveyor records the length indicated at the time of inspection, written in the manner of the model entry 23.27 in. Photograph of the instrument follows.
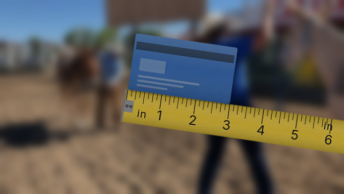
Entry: 3 in
